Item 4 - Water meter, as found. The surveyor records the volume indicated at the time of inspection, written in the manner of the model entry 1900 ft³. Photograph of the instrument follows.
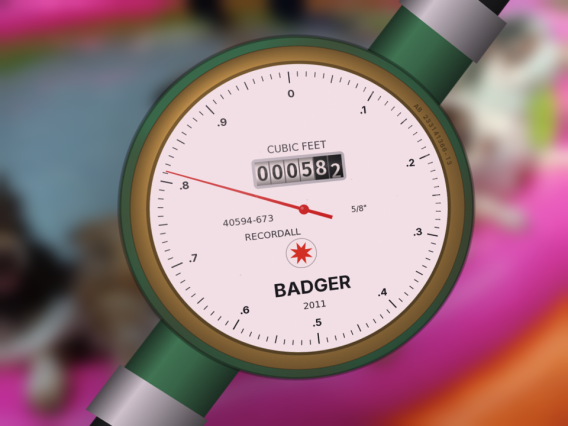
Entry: 581.81 ft³
